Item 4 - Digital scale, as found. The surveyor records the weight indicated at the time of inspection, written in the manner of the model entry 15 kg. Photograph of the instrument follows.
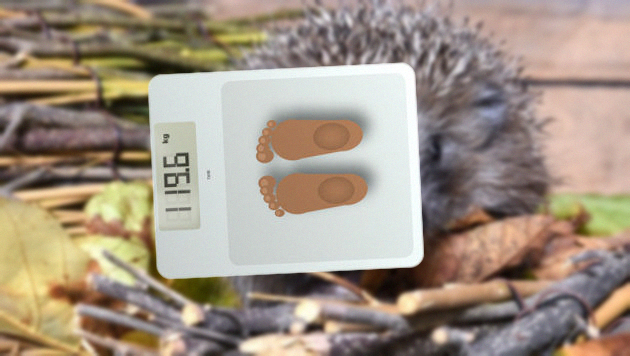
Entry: 119.6 kg
